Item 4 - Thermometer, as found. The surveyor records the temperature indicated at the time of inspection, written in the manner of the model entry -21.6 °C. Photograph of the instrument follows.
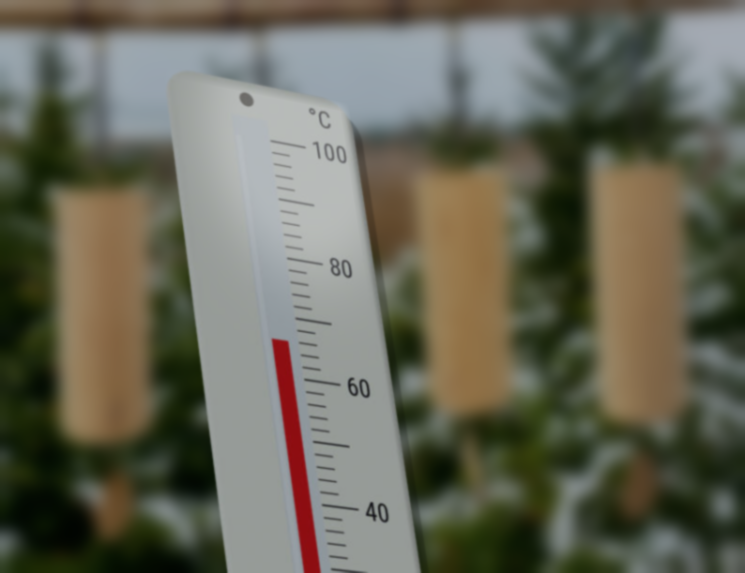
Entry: 66 °C
